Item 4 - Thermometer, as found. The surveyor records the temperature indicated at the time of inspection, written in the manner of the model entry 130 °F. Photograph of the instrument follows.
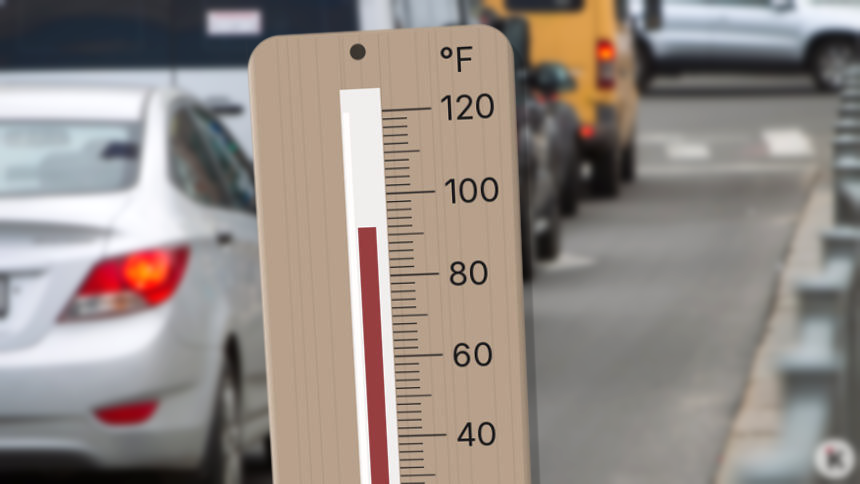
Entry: 92 °F
